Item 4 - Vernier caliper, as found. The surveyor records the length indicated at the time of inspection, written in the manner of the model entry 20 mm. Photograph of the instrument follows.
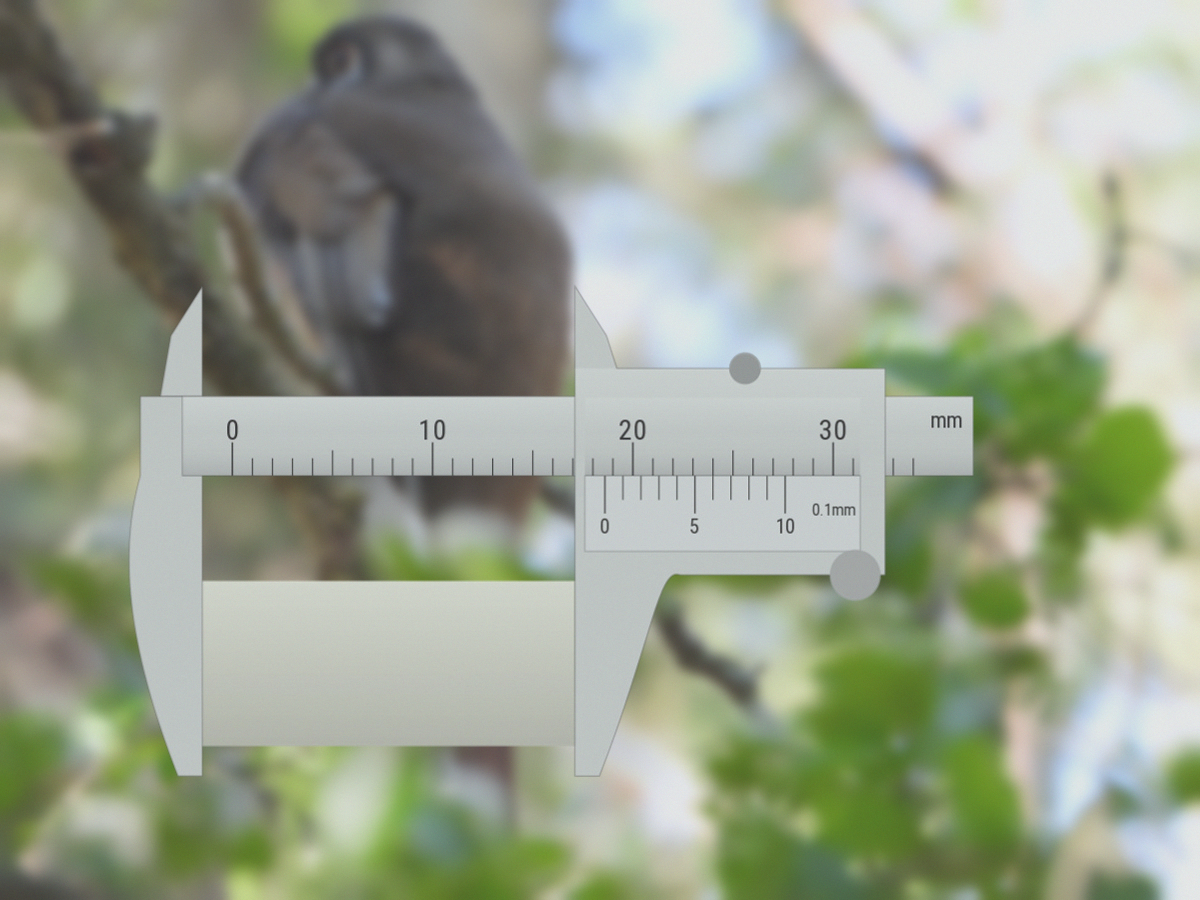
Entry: 18.6 mm
